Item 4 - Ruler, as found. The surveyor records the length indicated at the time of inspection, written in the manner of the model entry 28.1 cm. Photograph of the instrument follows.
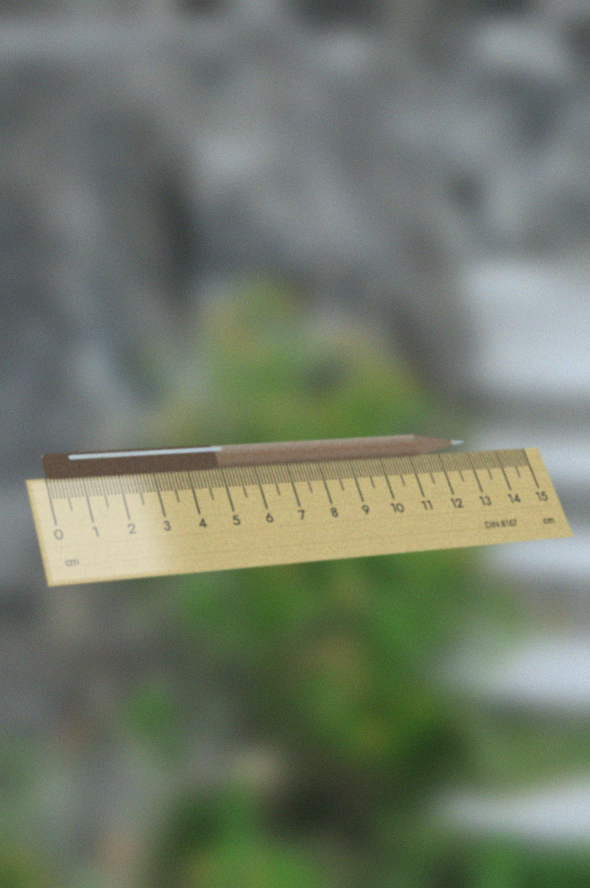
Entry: 13 cm
